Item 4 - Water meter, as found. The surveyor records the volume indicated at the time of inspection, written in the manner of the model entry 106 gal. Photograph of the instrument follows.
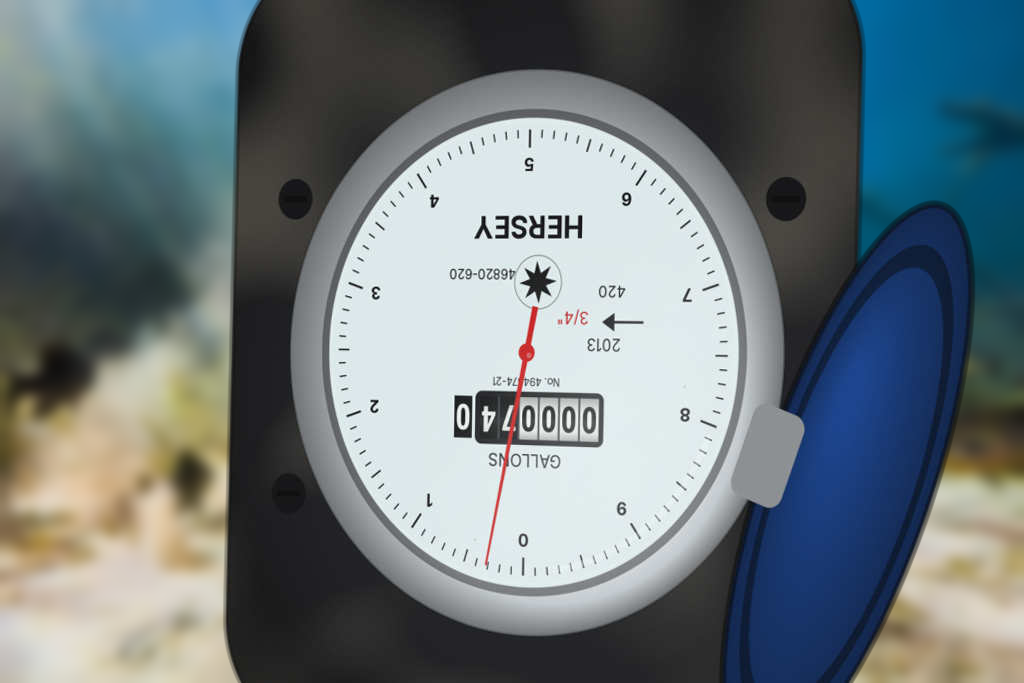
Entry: 740.3 gal
